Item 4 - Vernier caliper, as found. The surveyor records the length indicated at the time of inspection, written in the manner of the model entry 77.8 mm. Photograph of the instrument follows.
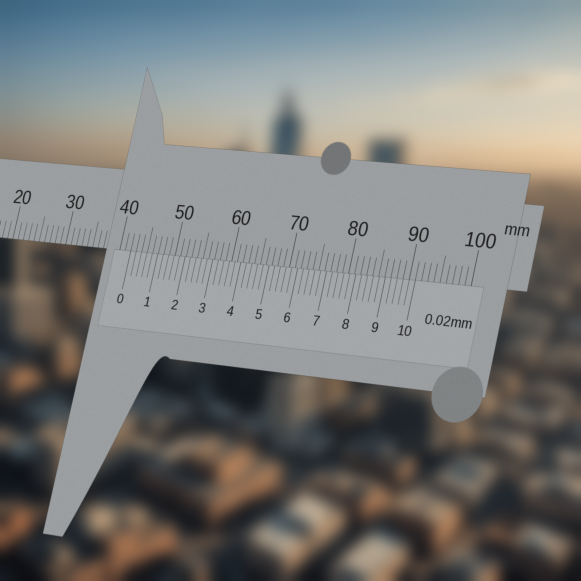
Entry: 42.0 mm
